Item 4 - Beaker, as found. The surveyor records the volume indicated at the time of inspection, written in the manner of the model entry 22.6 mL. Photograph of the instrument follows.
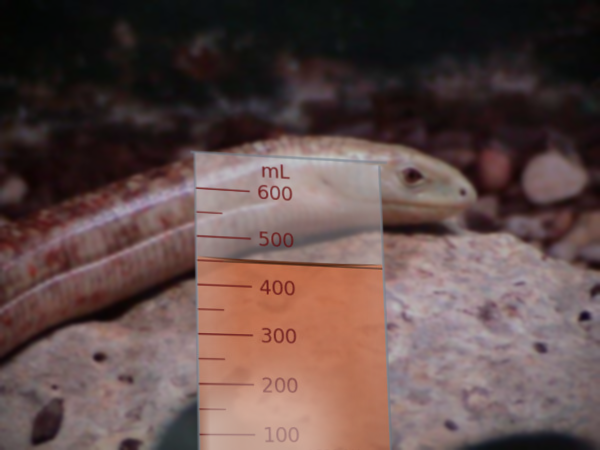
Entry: 450 mL
